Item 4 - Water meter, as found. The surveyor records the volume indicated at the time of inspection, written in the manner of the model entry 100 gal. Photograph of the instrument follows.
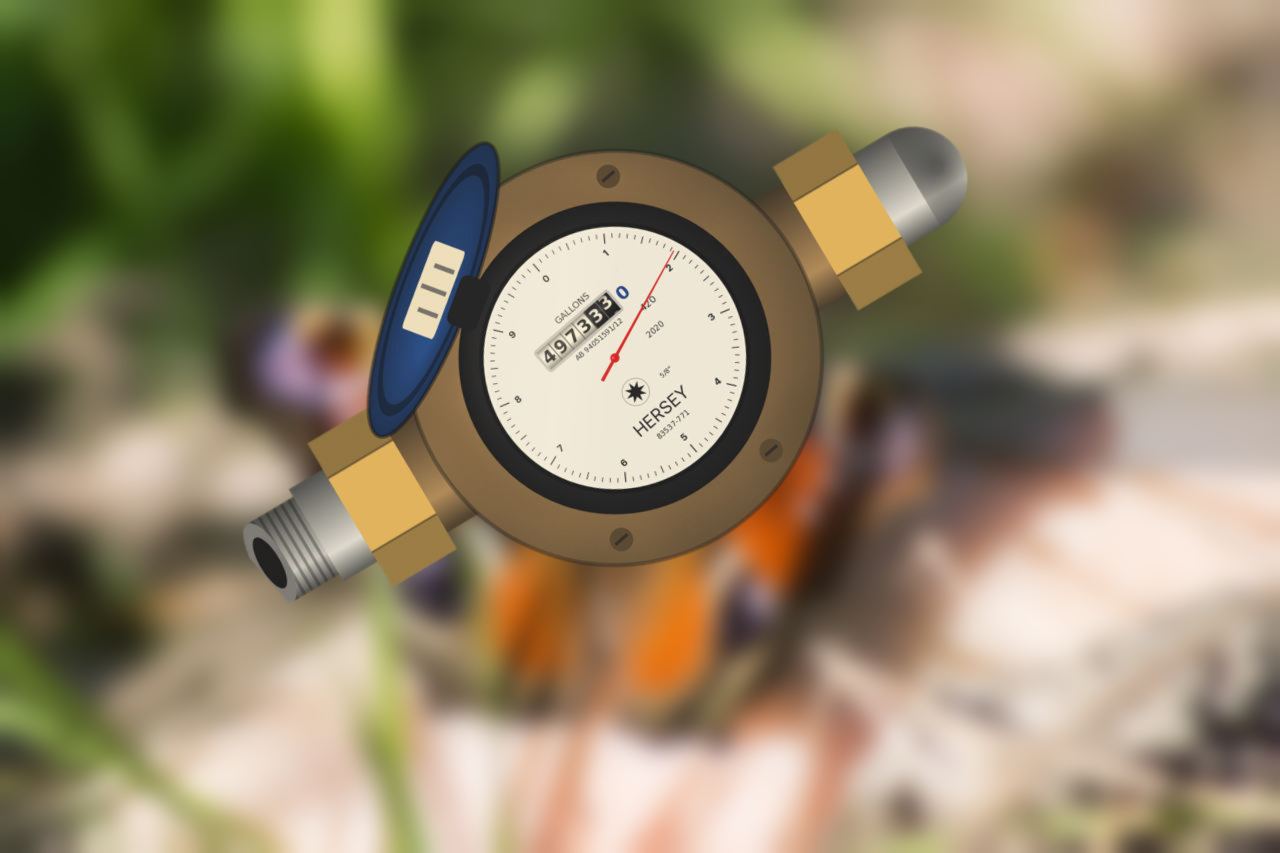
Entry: 4973331.9 gal
